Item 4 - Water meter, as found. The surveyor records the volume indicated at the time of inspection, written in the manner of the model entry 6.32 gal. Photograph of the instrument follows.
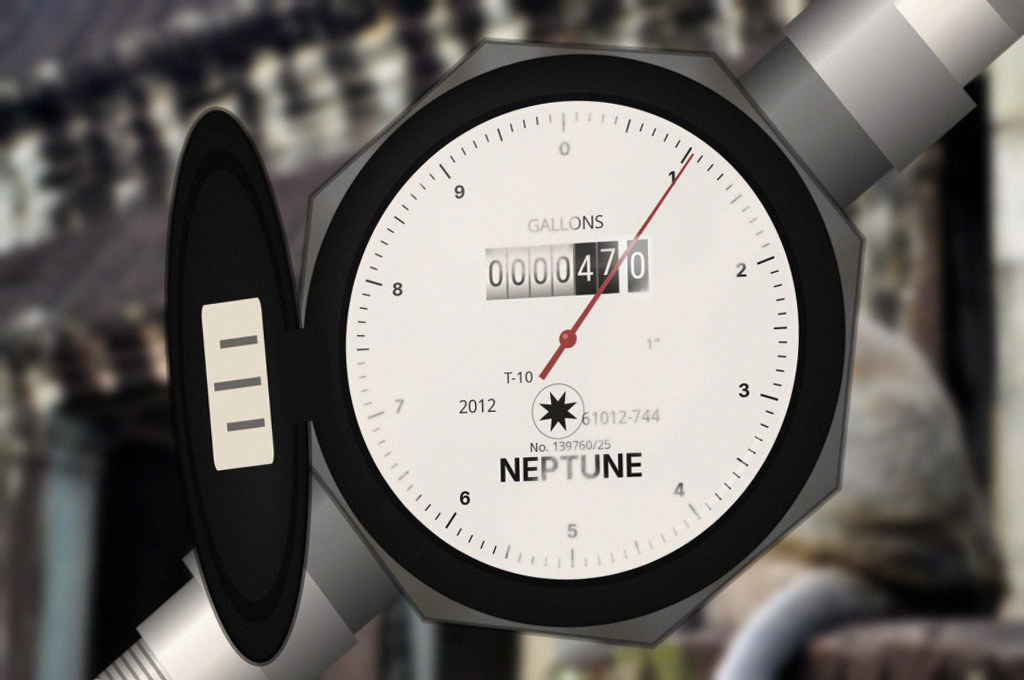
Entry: 471.0 gal
